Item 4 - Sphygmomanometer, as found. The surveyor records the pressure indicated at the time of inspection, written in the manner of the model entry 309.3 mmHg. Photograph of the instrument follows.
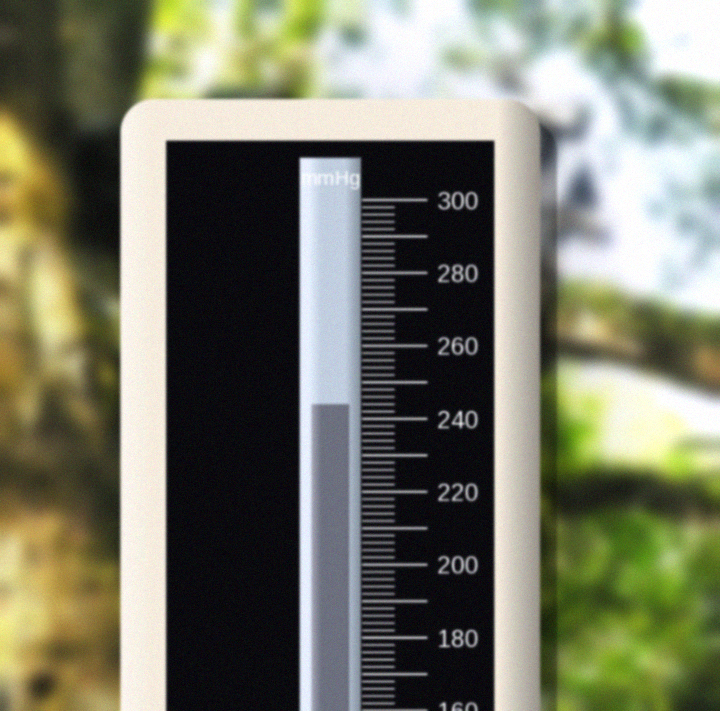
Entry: 244 mmHg
